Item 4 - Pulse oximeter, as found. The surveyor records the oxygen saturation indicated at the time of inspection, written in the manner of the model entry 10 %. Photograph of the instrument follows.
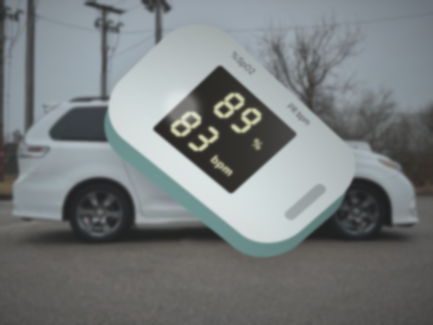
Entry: 89 %
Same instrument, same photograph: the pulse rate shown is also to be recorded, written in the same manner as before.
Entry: 83 bpm
